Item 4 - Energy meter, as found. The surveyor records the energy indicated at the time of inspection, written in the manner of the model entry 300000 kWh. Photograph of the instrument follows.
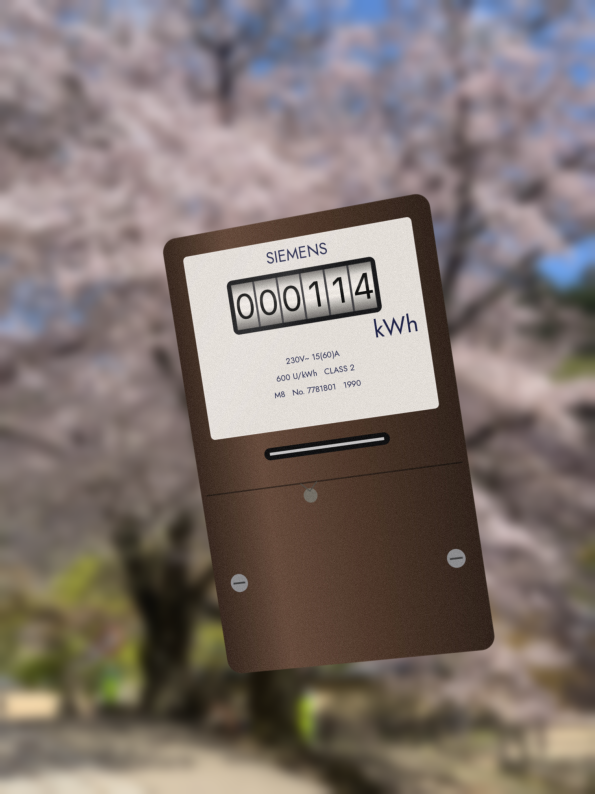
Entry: 114 kWh
